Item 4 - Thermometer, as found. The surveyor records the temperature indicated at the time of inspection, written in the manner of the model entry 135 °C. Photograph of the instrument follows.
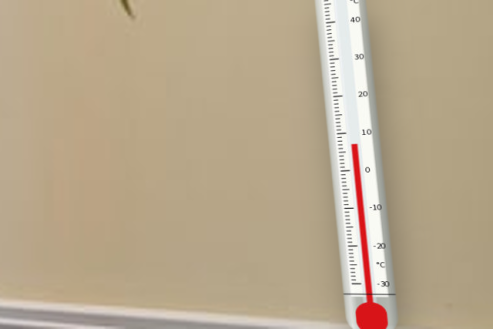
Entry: 7 °C
